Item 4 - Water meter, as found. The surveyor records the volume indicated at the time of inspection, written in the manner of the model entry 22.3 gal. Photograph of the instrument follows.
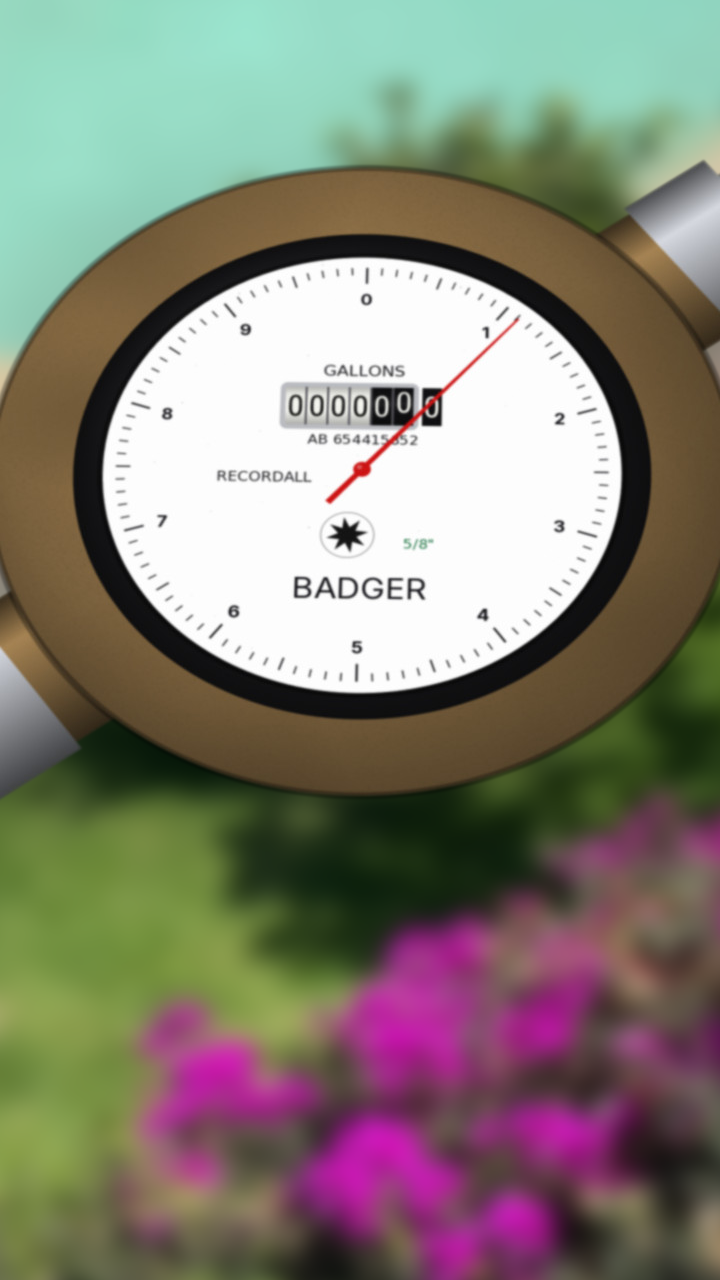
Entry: 1.1 gal
